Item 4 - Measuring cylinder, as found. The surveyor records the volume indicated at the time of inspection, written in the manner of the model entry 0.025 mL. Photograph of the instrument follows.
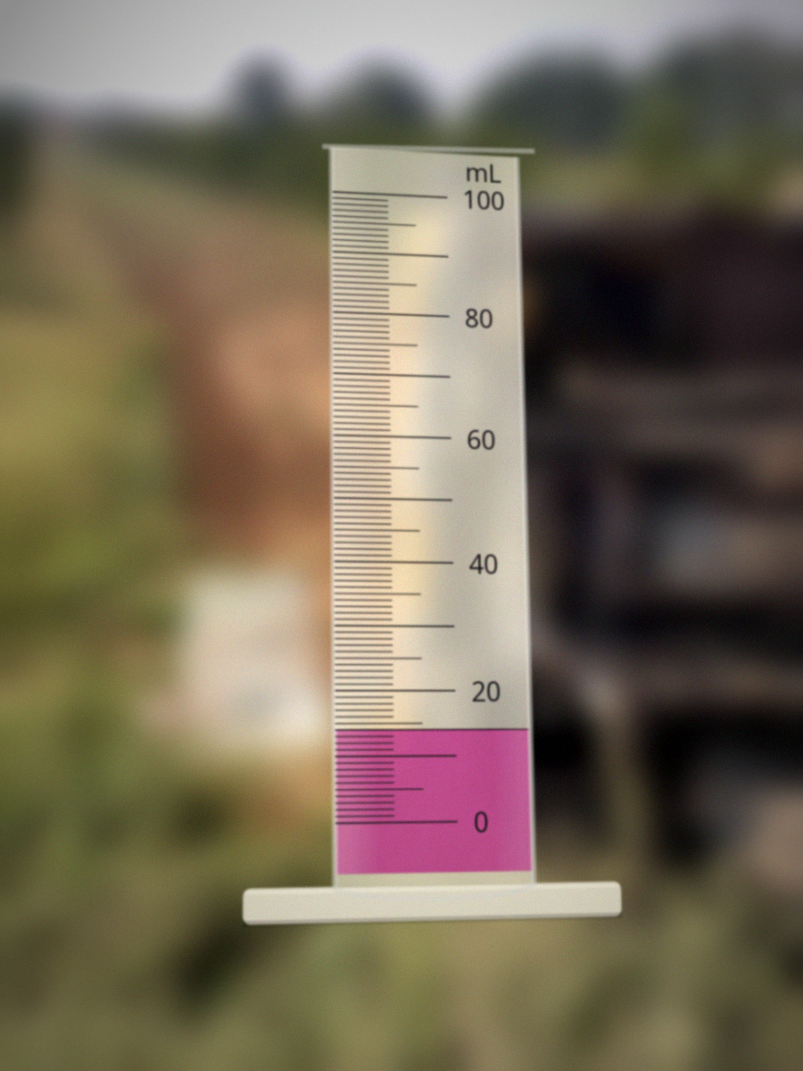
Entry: 14 mL
